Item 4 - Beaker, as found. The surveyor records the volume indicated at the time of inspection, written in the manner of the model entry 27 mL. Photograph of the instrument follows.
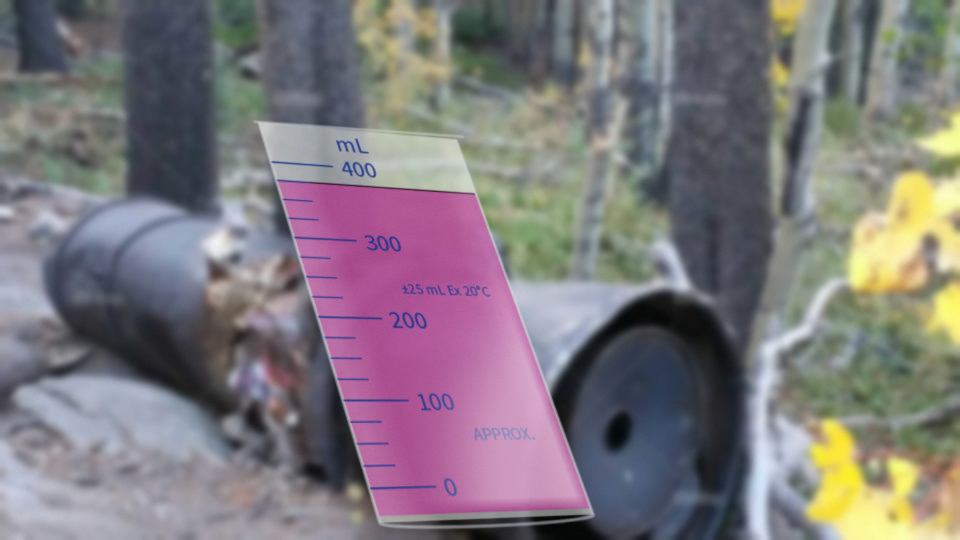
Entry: 375 mL
